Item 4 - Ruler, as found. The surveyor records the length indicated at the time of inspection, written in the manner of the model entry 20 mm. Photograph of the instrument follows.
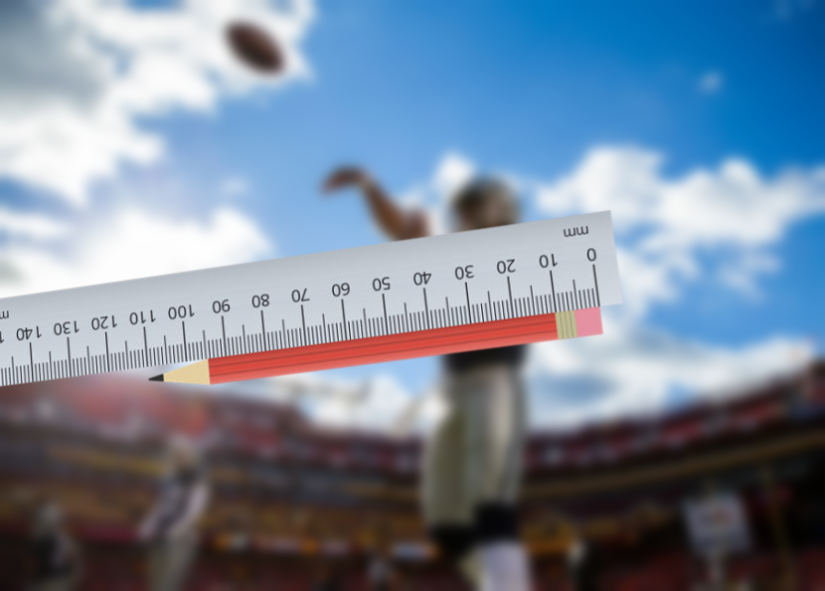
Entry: 110 mm
